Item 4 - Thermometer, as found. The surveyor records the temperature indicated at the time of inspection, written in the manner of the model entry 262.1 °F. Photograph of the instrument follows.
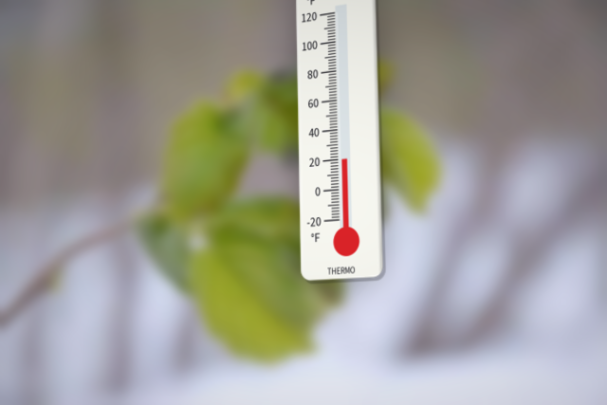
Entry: 20 °F
